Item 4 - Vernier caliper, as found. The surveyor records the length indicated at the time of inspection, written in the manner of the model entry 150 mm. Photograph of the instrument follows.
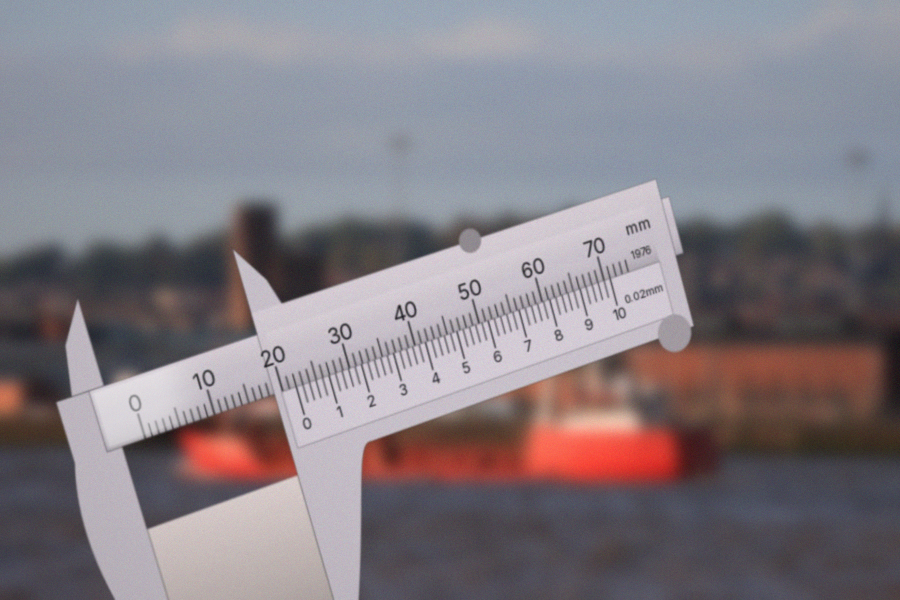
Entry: 22.0 mm
